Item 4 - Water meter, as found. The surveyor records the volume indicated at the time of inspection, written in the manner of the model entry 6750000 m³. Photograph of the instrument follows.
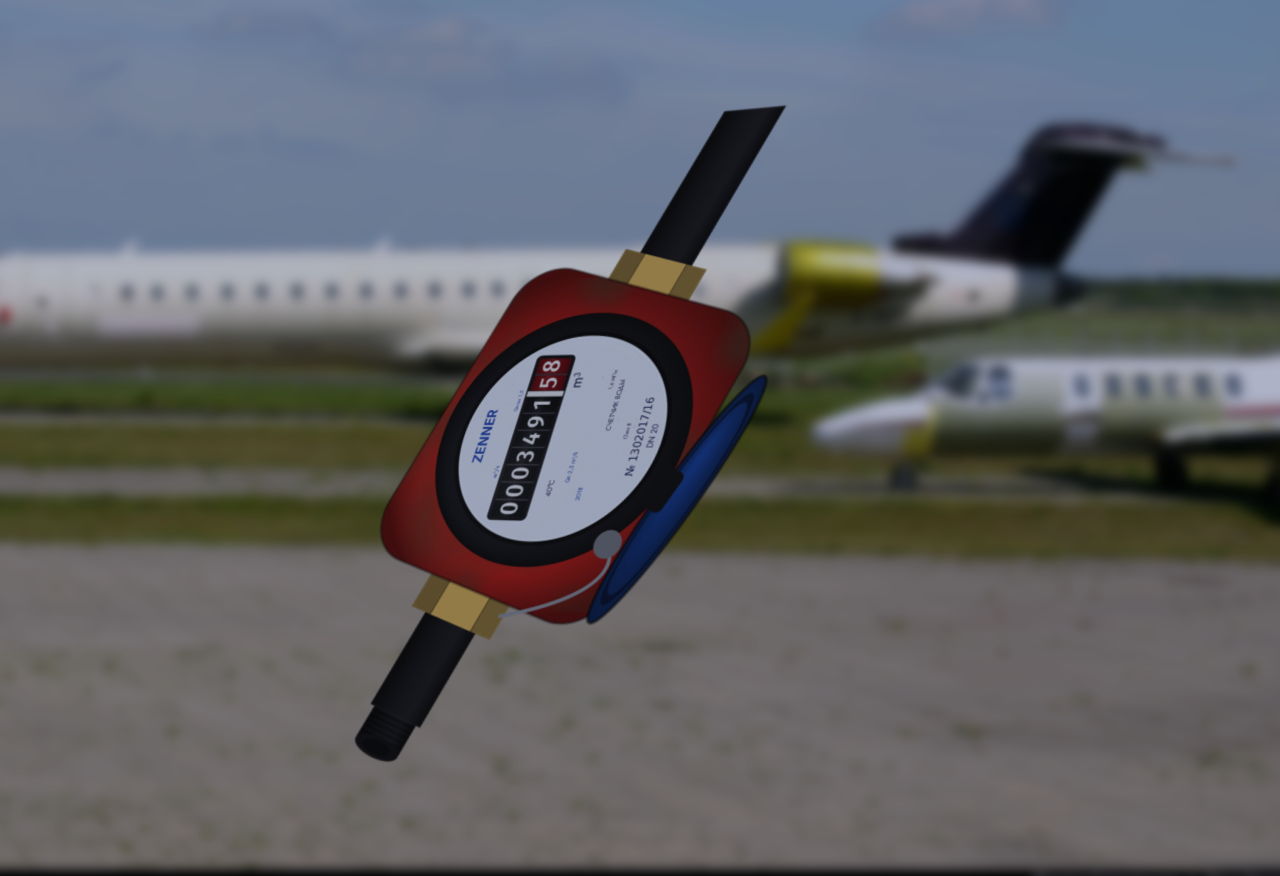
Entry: 3491.58 m³
